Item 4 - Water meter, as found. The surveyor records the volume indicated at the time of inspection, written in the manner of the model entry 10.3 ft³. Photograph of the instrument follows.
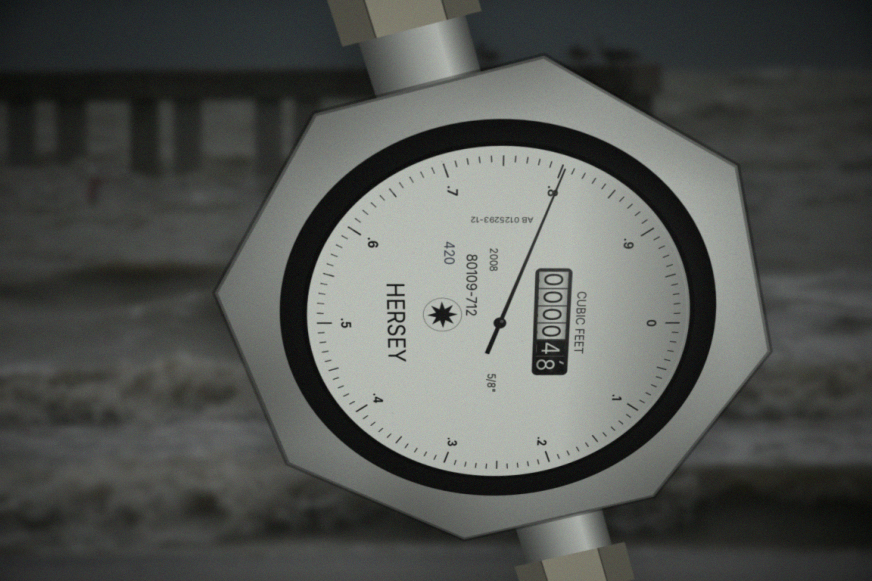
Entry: 47.80 ft³
